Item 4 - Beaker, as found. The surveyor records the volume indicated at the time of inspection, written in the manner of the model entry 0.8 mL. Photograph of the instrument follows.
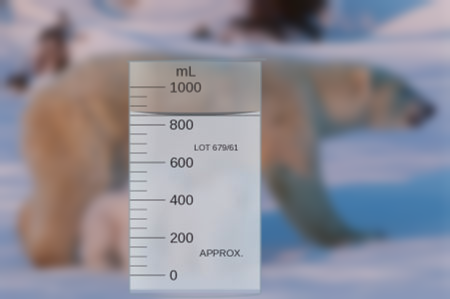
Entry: 850 mL
